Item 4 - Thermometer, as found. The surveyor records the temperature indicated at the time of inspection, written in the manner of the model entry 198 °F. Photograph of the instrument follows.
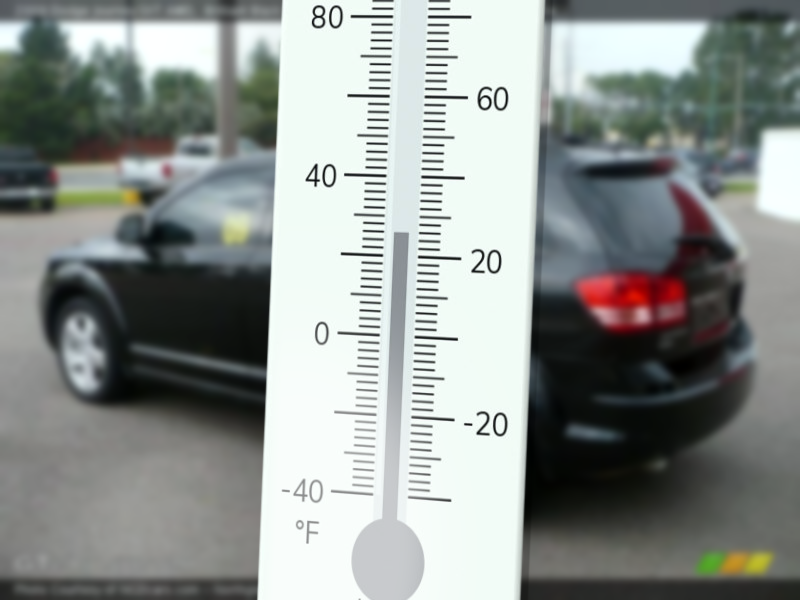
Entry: 26 °F
